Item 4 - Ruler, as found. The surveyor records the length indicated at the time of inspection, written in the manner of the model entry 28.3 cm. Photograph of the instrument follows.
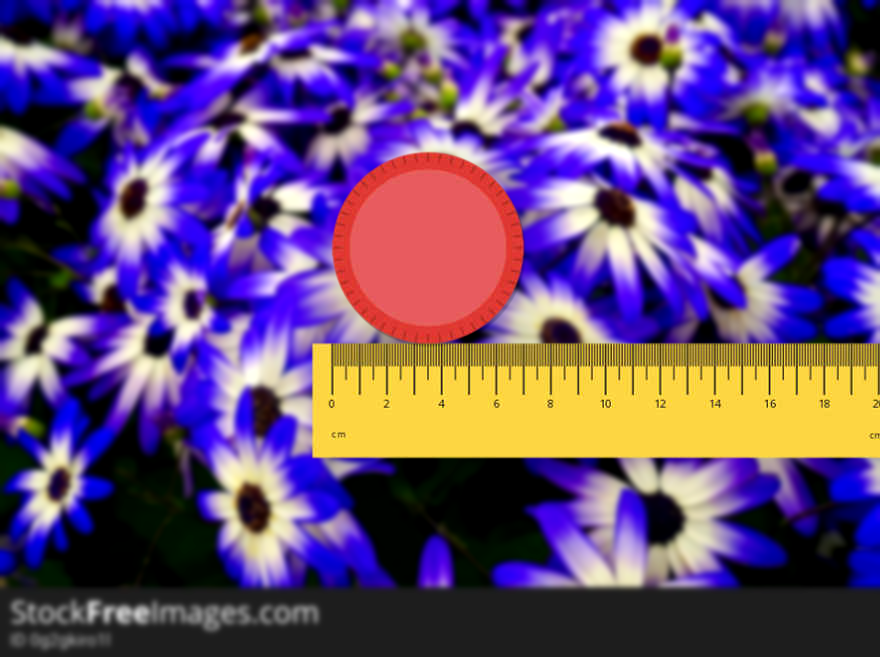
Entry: 7 cm
